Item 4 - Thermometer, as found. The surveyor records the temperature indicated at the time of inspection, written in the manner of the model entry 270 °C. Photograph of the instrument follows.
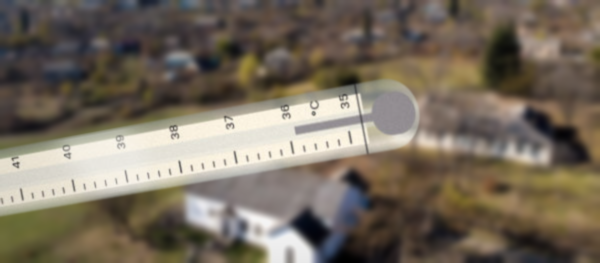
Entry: 35.9 °C
